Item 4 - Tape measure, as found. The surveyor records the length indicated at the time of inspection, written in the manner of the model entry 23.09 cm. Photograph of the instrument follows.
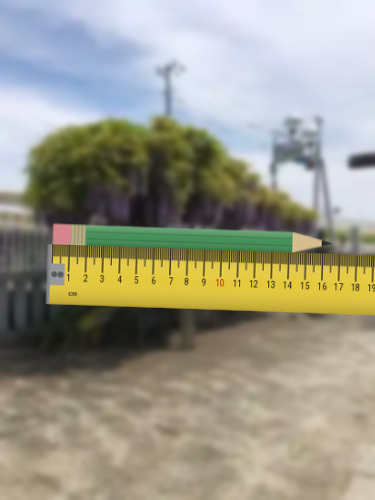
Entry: 16.5 cm
